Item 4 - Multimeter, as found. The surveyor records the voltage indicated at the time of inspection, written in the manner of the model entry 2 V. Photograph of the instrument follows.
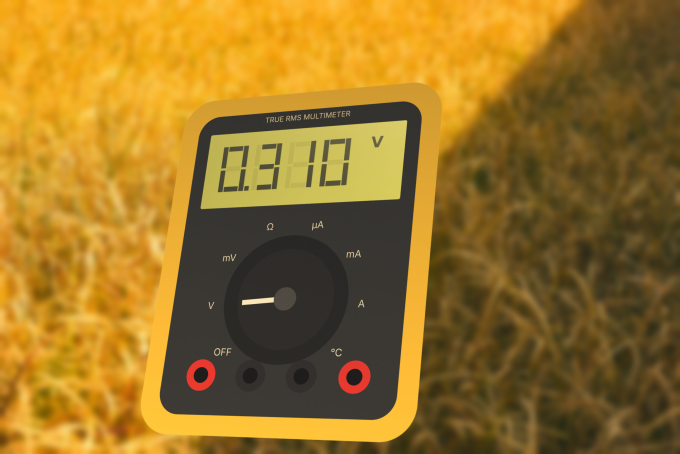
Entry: 0.310 V
